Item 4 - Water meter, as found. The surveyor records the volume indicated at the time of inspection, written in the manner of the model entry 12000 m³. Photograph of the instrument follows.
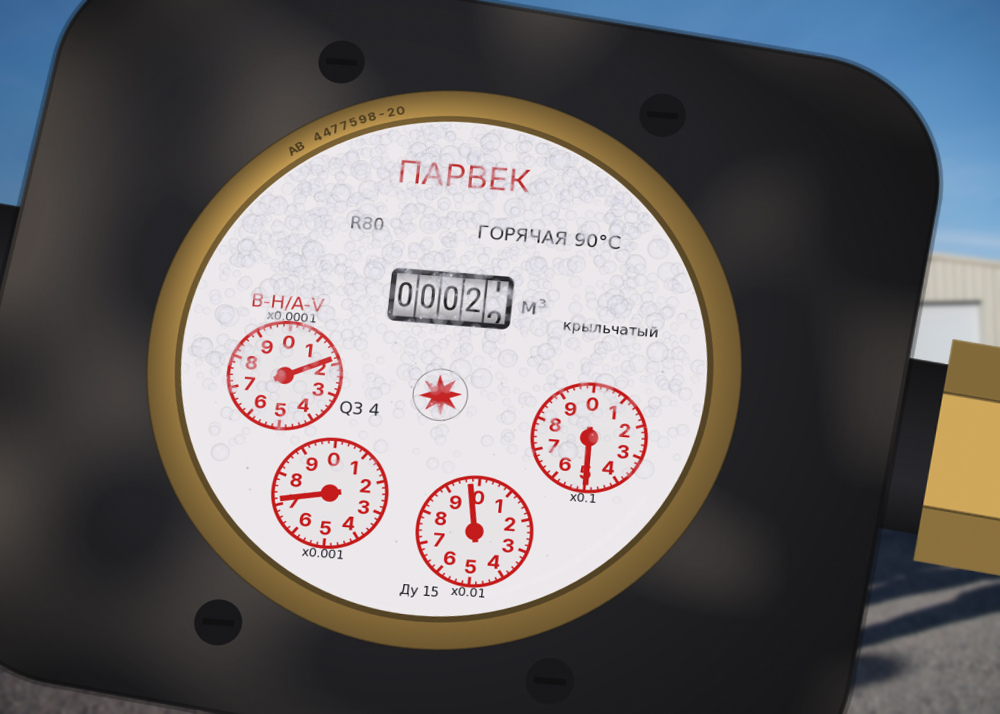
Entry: 21.4971 m³
